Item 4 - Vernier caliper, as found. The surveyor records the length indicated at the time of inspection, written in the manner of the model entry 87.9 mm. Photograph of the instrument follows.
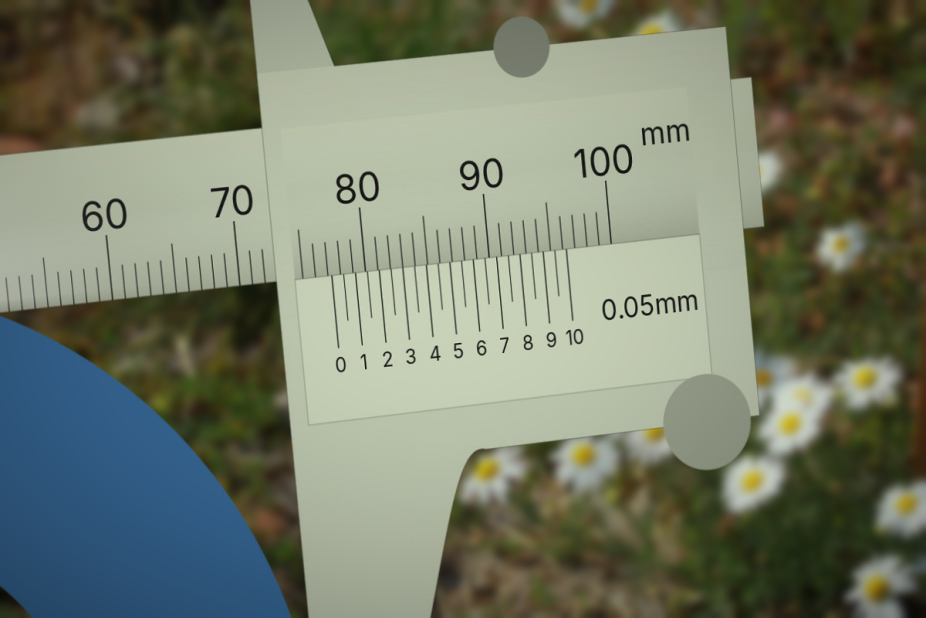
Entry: 77.3 mm
